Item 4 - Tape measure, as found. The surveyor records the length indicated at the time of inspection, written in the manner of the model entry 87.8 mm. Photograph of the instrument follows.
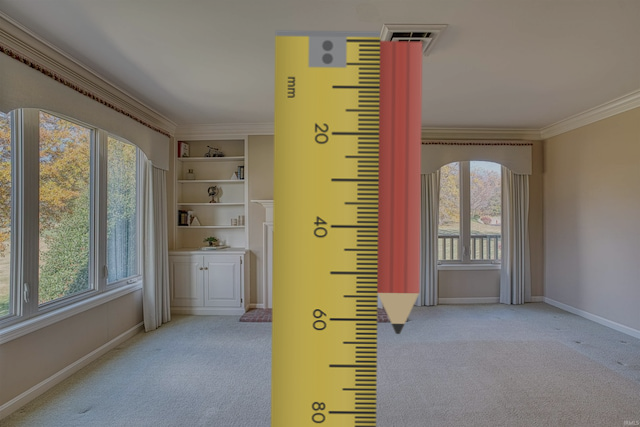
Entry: 63 mm
